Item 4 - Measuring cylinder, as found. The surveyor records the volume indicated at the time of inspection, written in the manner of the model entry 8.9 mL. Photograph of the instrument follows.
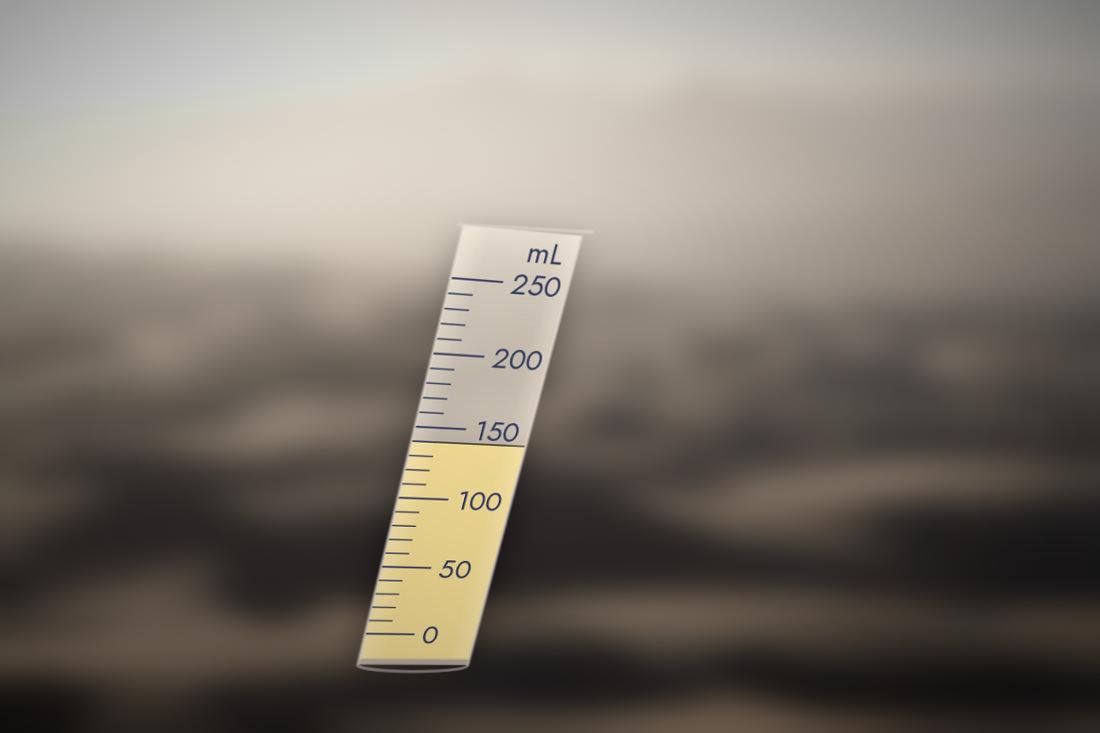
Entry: 140 mL
